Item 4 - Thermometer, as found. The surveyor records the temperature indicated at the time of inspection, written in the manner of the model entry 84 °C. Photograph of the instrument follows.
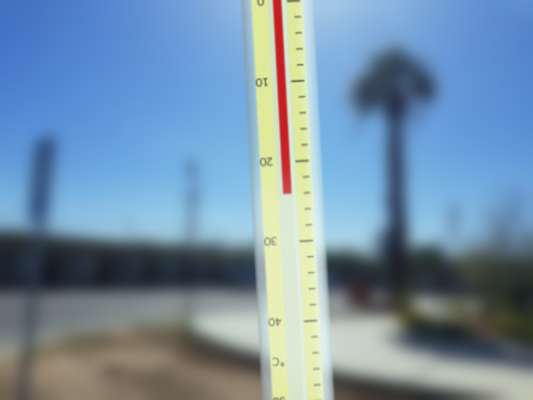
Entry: 24 °C
